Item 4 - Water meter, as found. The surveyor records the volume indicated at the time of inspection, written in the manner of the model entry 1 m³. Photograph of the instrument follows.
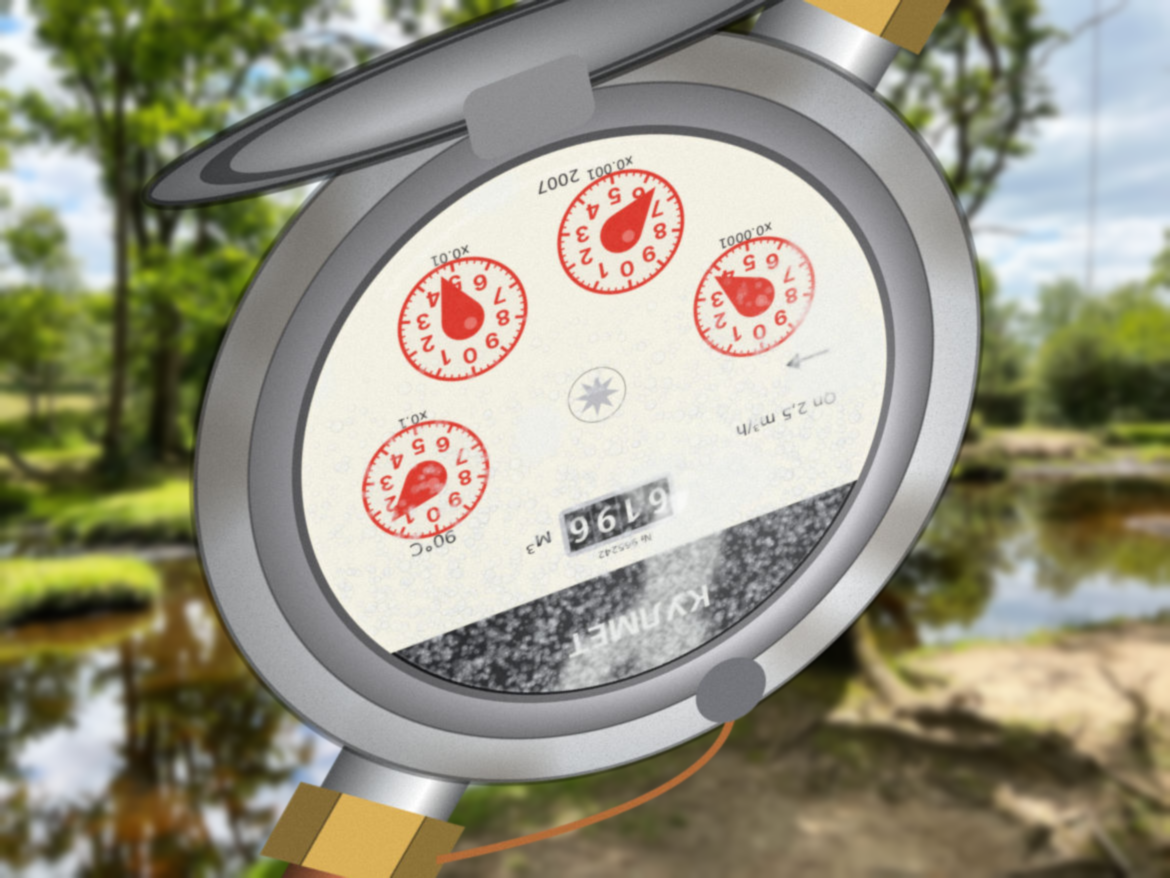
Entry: 6196.1463 m³
